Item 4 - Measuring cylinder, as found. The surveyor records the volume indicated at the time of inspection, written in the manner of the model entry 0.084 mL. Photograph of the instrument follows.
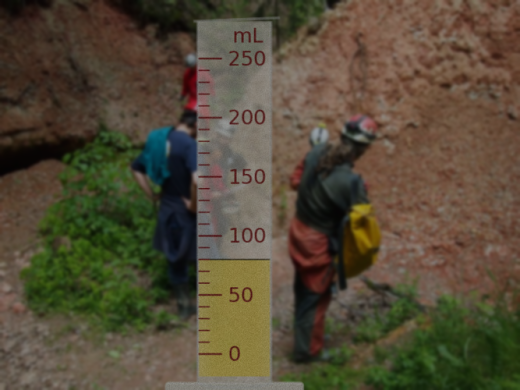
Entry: 80 mL
